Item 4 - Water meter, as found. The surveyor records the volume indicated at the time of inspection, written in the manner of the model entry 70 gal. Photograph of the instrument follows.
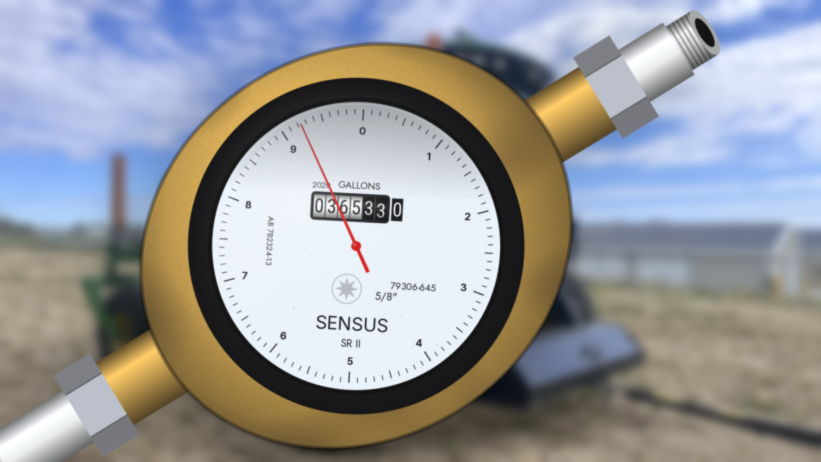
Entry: 365329.2 gal
